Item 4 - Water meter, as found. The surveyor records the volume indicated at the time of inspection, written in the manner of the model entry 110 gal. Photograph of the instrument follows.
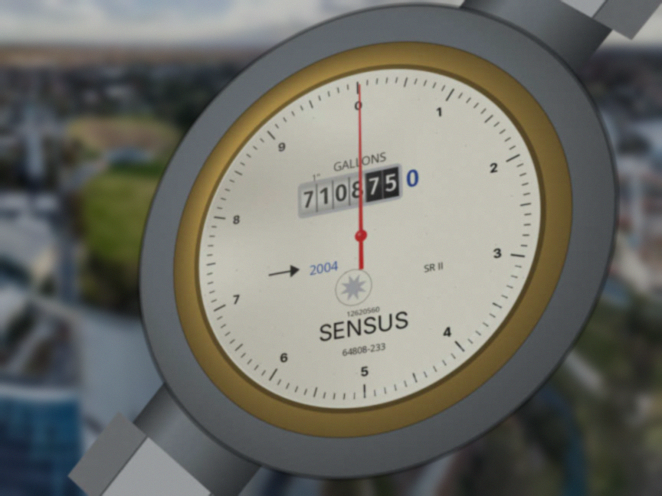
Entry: 7108750.0 gal
